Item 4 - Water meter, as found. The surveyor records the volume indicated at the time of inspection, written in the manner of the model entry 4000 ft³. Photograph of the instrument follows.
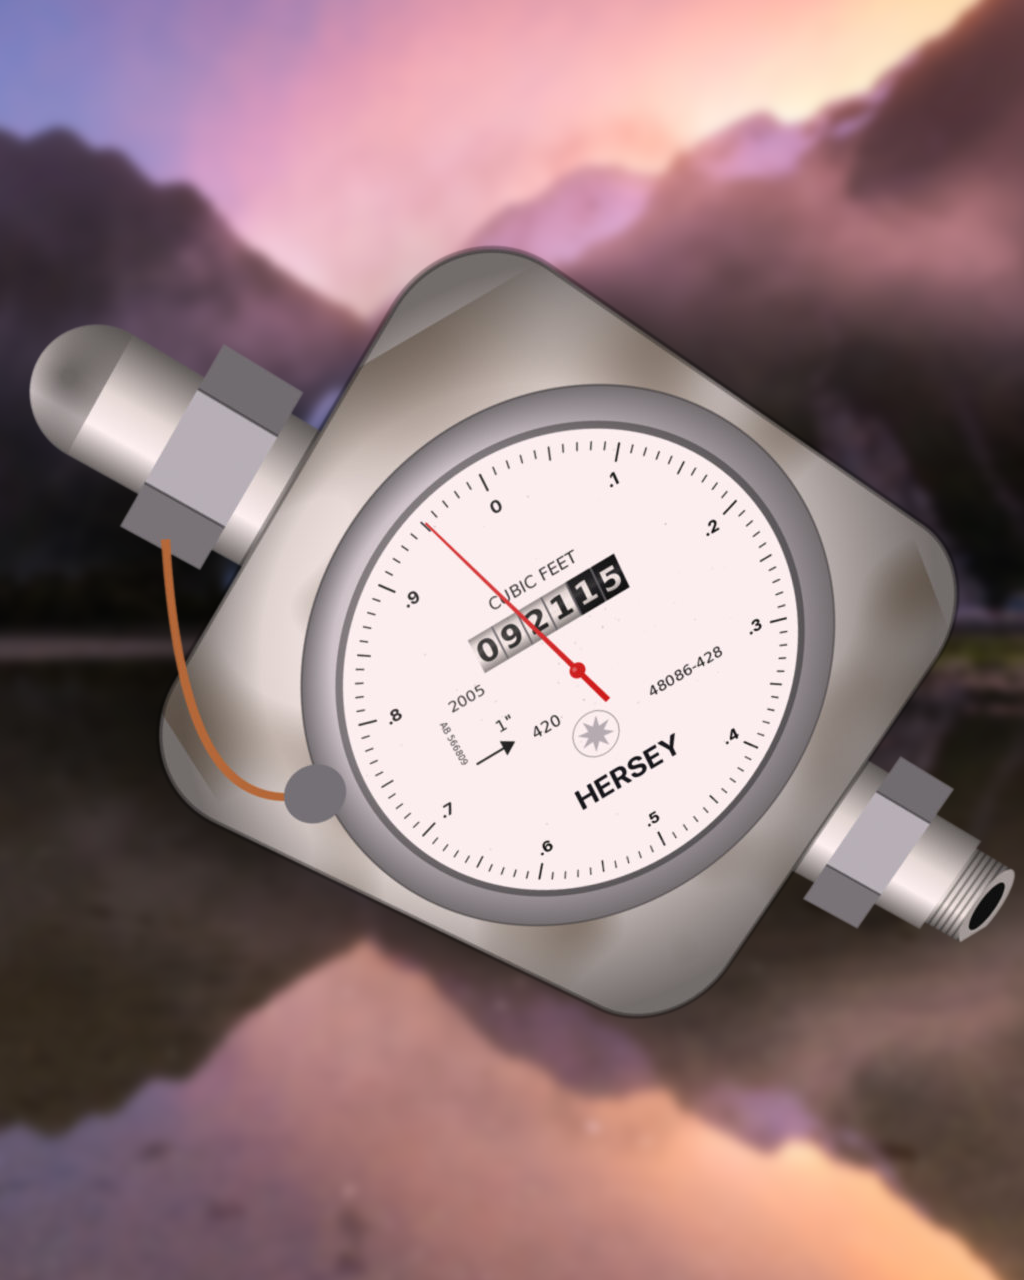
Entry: 92114.95 ft³
